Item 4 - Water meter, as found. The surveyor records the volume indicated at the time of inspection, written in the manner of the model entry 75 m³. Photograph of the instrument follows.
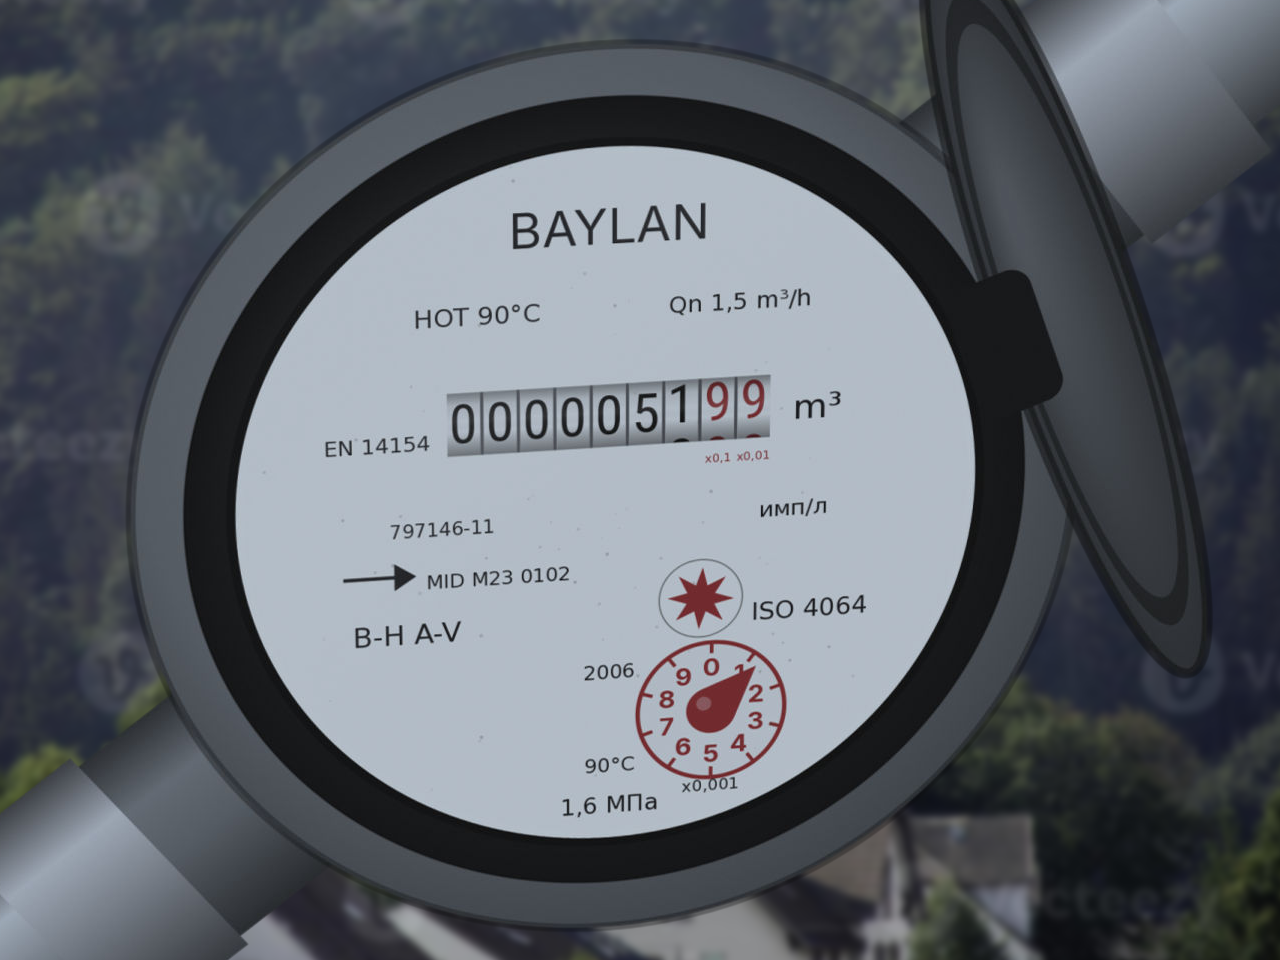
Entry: 51.991 m³
